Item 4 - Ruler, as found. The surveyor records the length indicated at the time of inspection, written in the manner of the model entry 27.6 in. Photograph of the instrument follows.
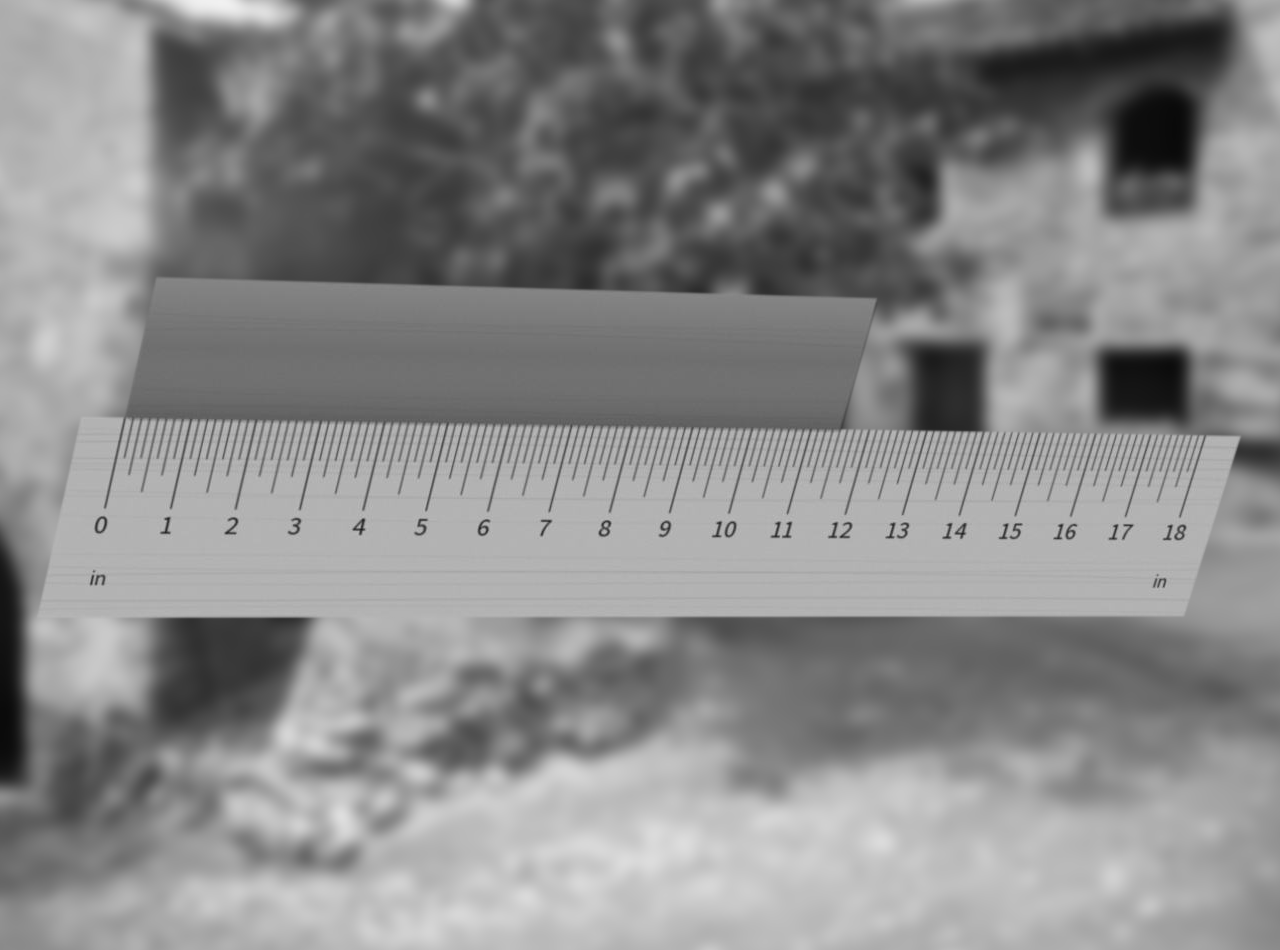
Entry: 11.5 in
